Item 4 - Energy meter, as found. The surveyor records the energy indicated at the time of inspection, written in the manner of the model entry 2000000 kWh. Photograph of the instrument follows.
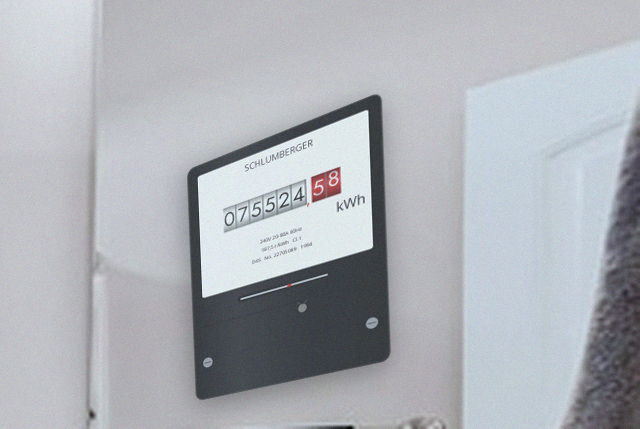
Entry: 75524.58 kWh
